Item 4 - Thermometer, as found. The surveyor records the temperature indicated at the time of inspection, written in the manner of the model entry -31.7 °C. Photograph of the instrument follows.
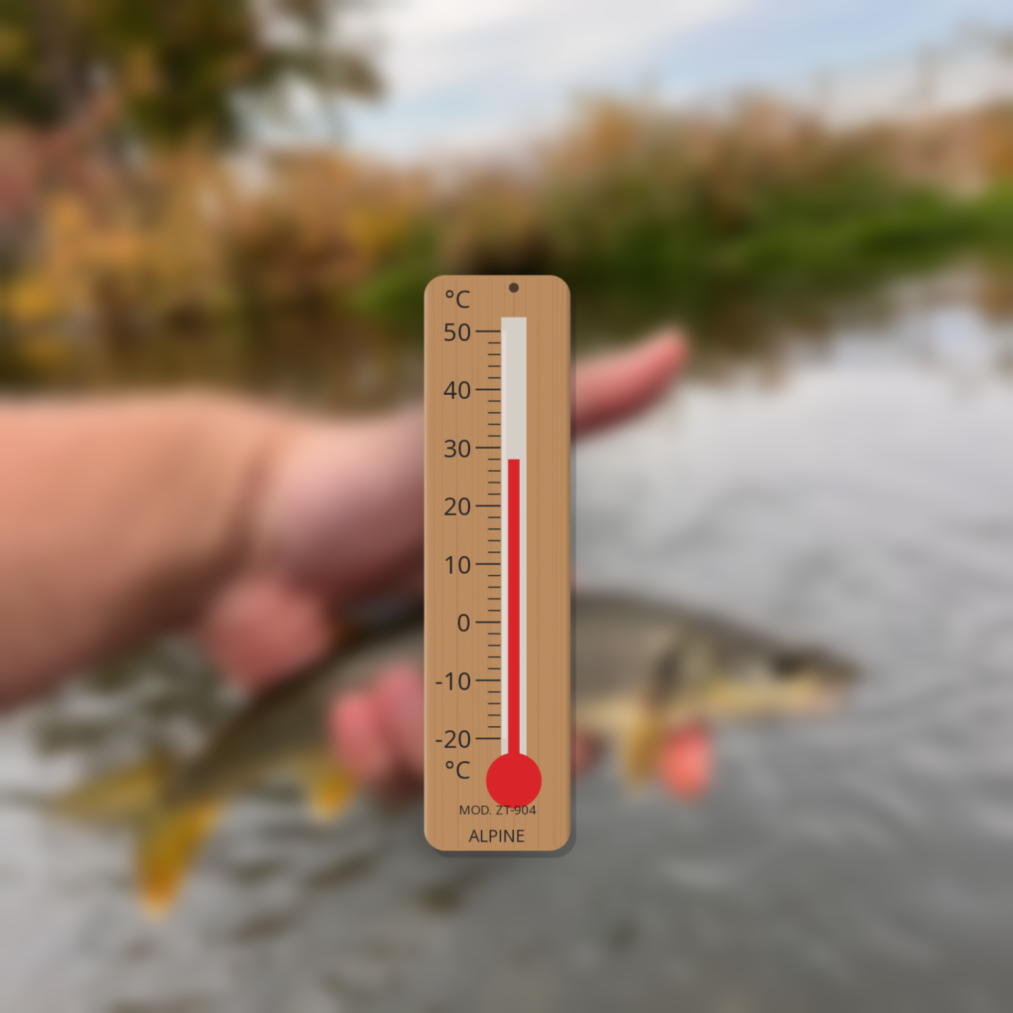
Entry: 28 °C
